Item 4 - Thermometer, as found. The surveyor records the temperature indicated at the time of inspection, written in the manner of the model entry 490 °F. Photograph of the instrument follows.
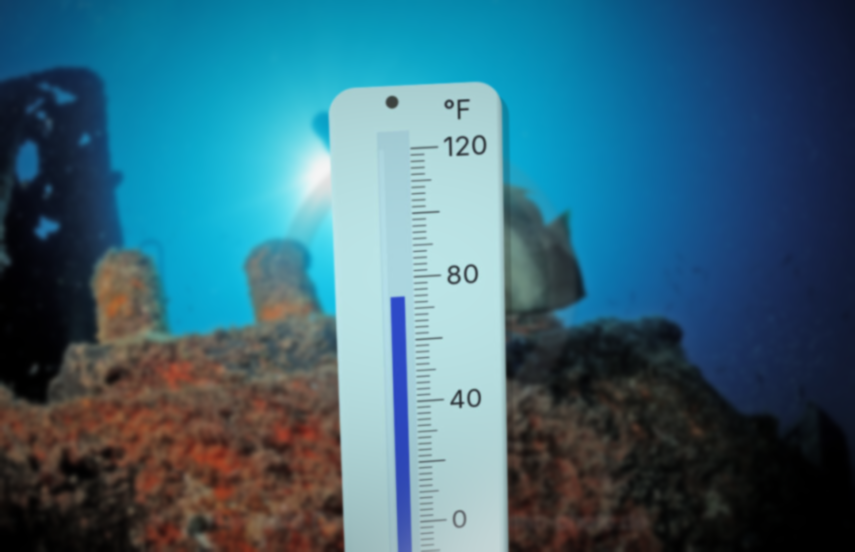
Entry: 74 °F
